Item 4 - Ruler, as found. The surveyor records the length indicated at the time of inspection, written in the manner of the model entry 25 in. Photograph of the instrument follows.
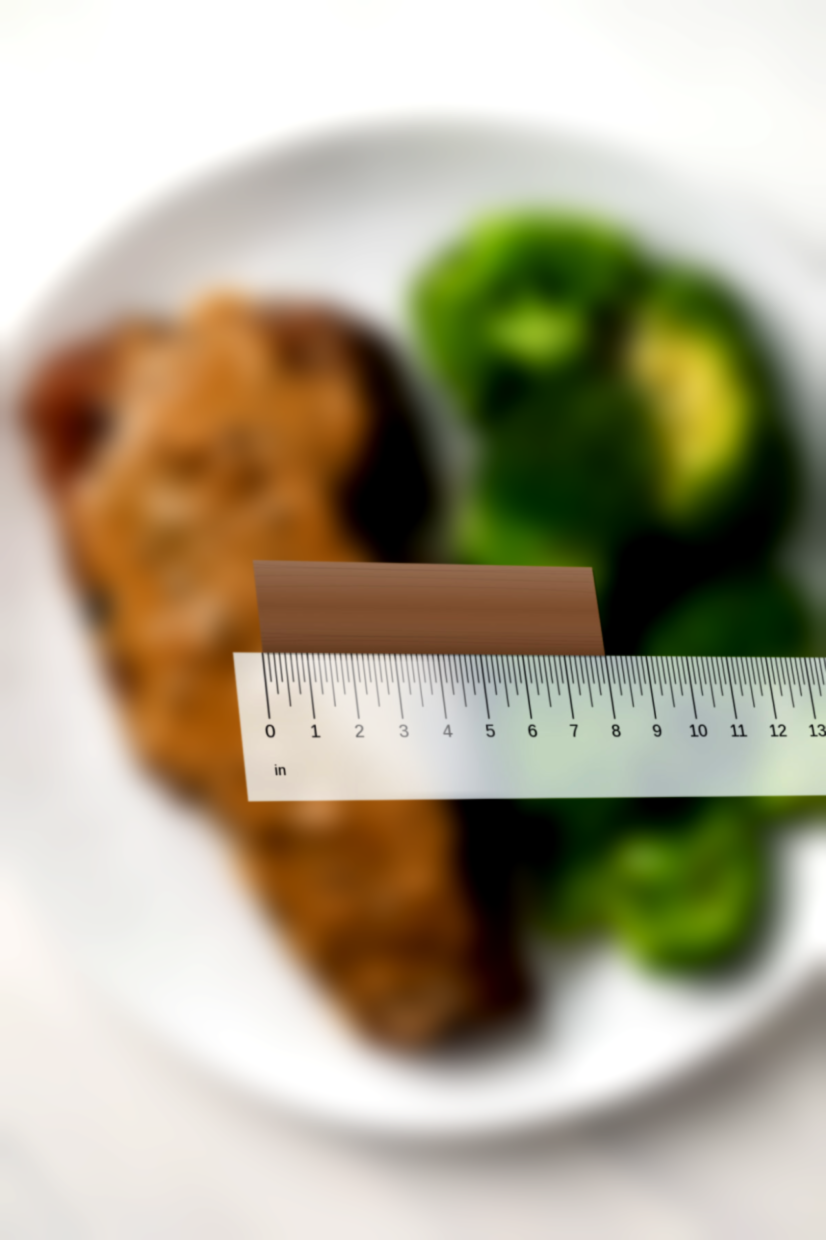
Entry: 8 in
